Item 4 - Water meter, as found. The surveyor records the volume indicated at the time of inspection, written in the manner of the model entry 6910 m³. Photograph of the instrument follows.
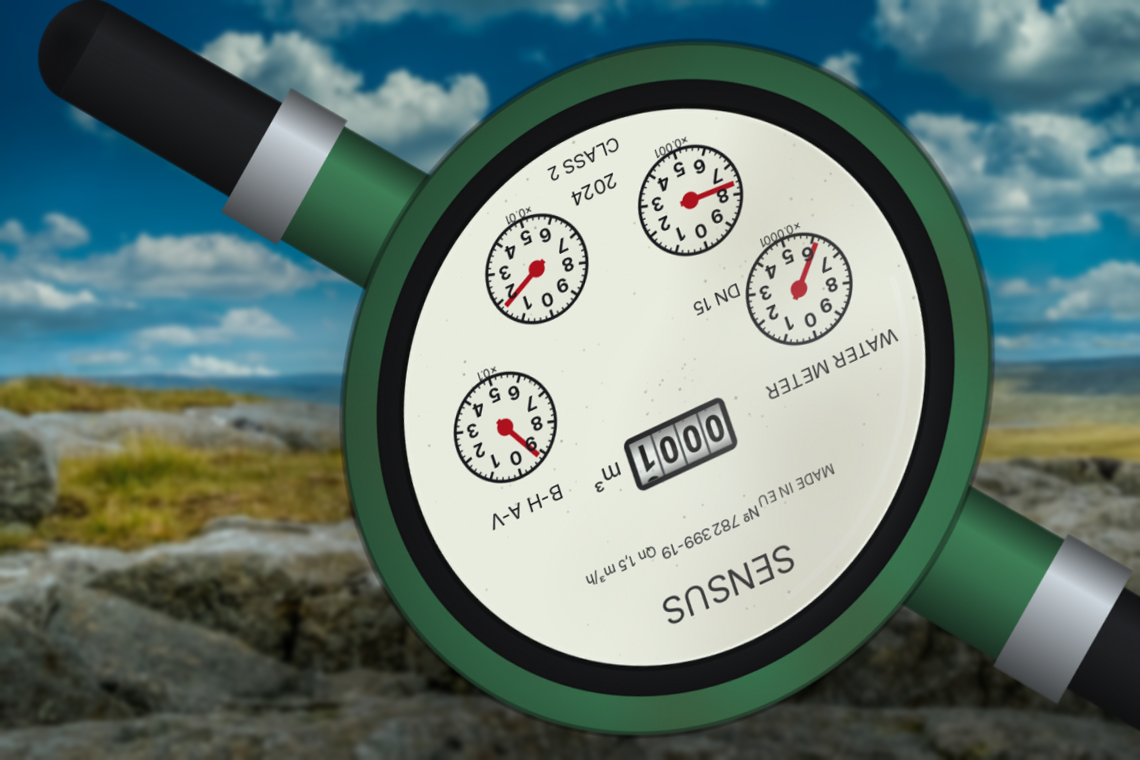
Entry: 0.9176 m³
